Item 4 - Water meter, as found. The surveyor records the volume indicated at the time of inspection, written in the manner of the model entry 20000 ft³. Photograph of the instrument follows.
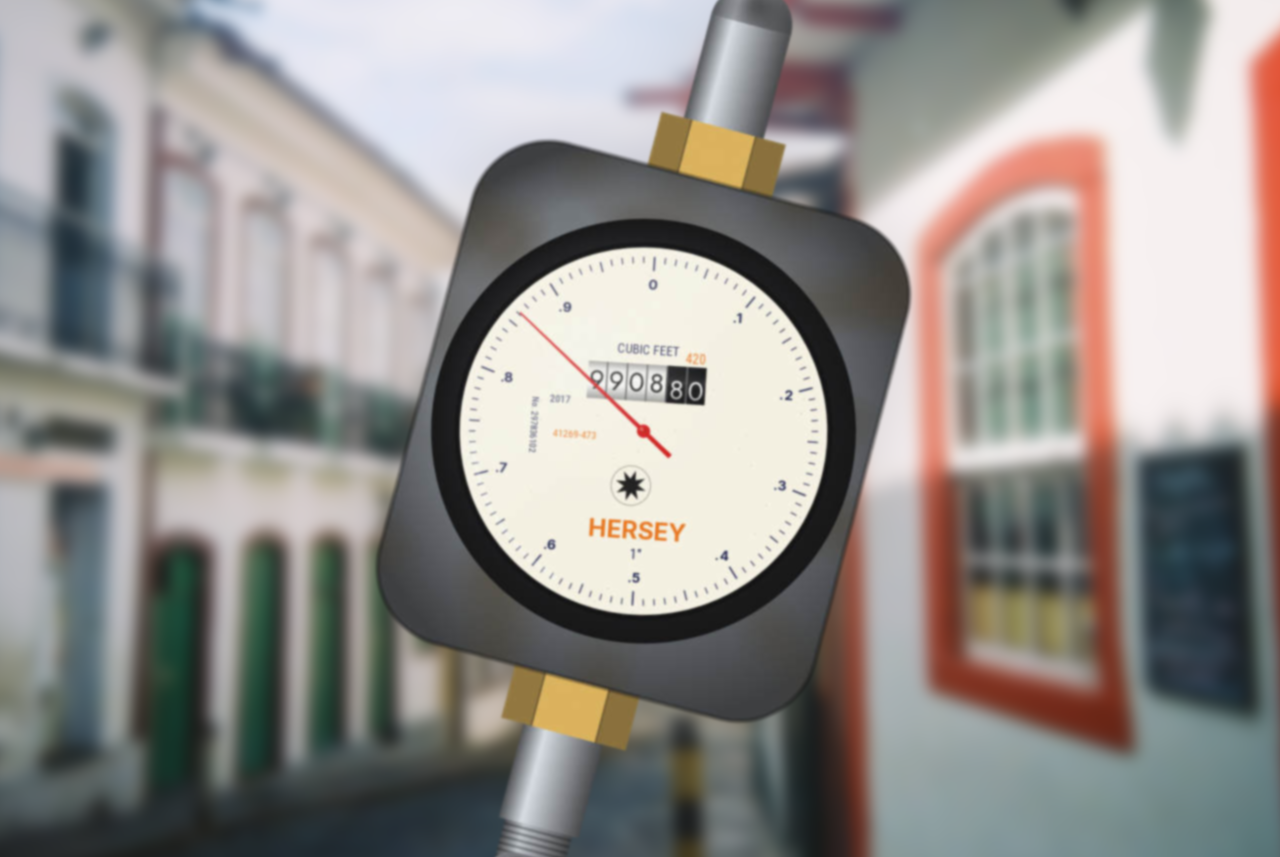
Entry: 990879.86 ft³
